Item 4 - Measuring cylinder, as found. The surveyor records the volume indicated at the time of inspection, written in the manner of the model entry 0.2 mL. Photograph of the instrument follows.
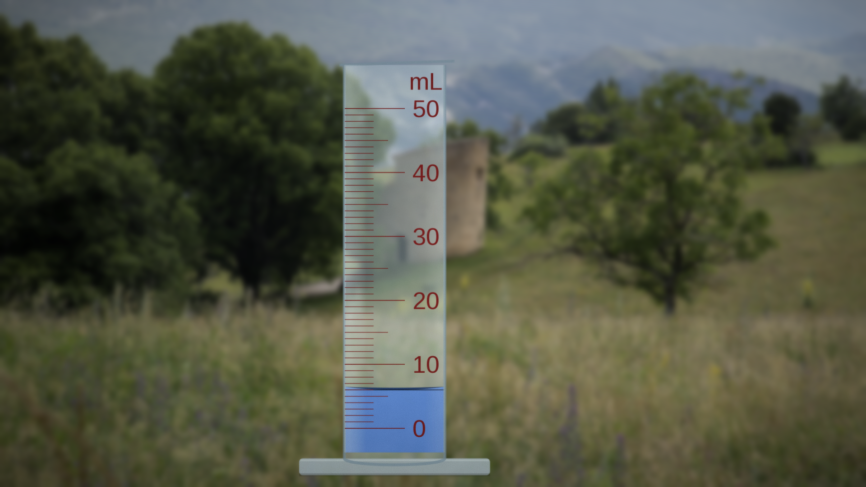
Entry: 6 mL
